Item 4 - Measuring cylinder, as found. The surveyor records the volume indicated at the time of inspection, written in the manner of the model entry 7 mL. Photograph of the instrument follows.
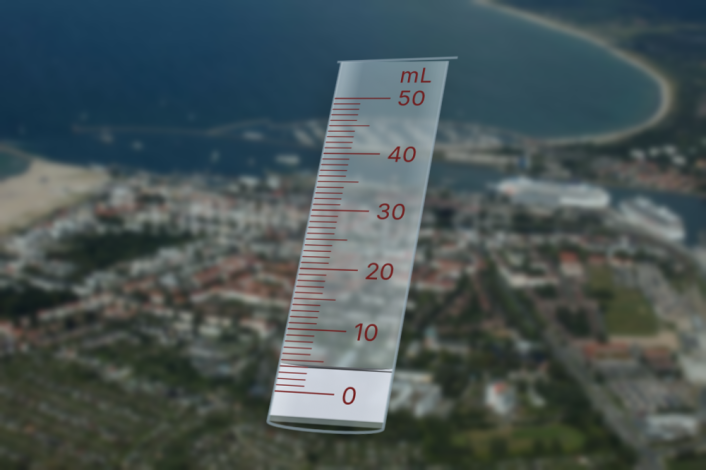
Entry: 4 mL
